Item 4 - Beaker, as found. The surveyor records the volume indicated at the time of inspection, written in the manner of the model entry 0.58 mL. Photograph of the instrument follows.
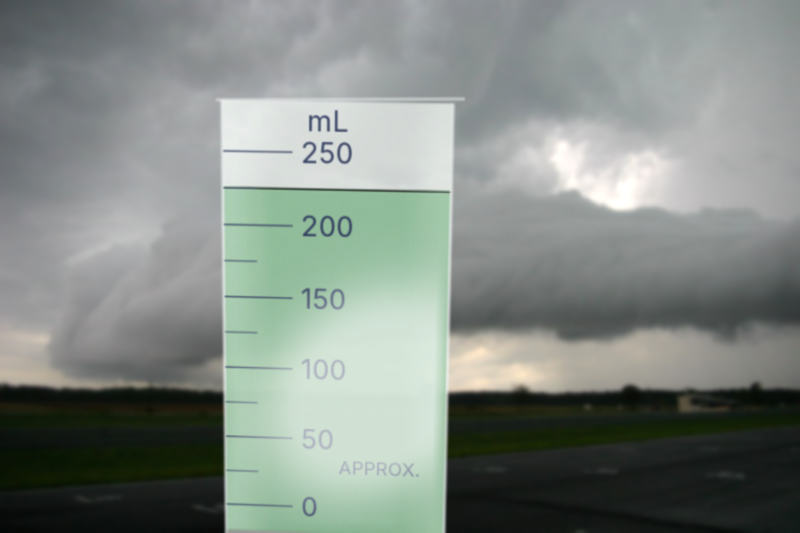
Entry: 225 mL
